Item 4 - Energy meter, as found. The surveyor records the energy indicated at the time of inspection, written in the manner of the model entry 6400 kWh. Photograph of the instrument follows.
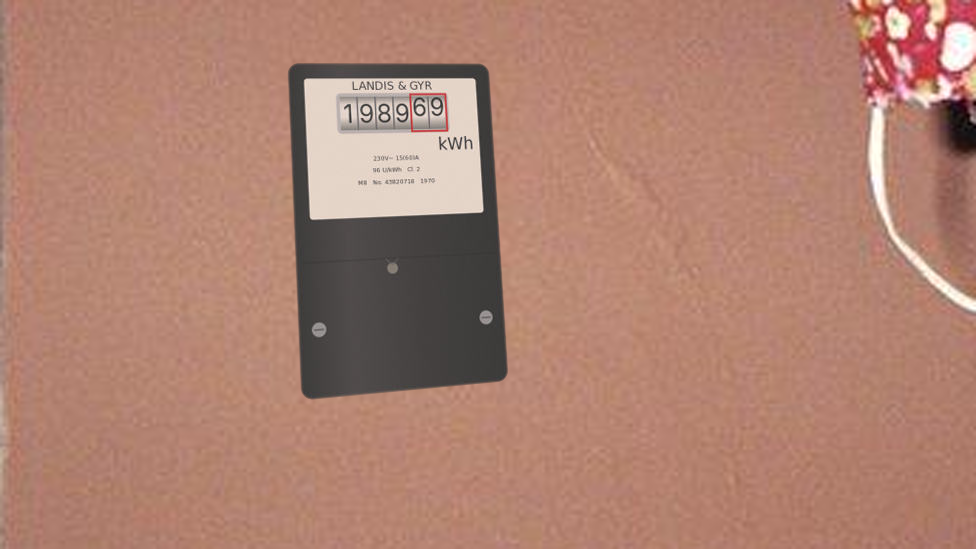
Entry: 1989.69 kWh
